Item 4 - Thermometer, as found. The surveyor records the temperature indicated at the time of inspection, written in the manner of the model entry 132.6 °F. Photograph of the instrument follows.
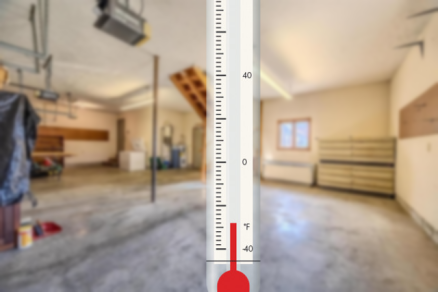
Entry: -28 °F
